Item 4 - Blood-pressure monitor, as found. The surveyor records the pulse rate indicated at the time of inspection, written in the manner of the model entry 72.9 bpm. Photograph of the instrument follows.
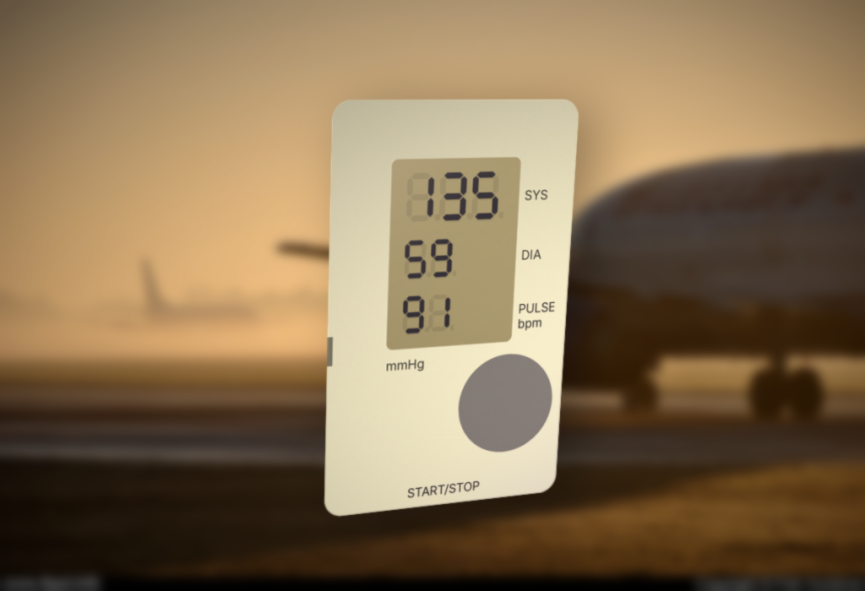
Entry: 91 bpm
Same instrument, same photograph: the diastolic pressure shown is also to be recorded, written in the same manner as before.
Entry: 59 mmHg
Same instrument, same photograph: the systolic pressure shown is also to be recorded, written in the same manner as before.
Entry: 135 mmHg
